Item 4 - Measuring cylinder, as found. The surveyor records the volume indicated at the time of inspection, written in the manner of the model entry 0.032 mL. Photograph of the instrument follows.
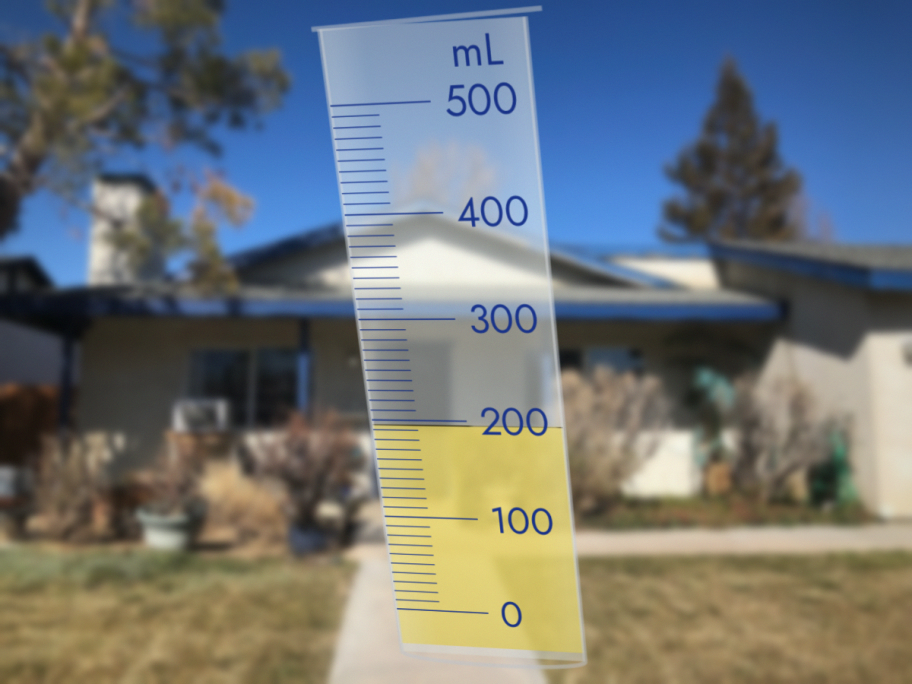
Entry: 195 mL
